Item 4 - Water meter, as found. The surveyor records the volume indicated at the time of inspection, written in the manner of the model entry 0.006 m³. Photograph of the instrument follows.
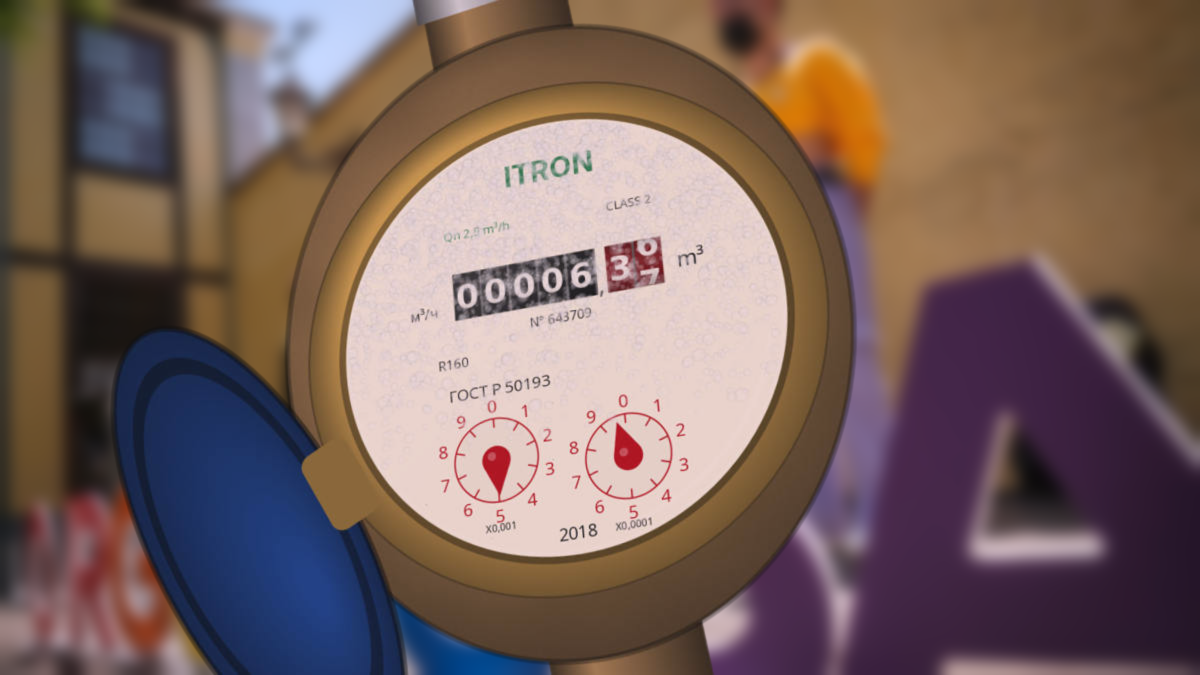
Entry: 6.3649 m³
